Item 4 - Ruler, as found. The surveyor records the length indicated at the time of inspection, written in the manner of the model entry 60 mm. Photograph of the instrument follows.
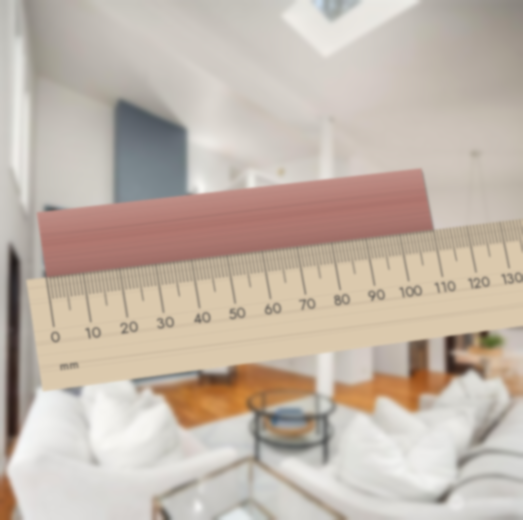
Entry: 110 mm
